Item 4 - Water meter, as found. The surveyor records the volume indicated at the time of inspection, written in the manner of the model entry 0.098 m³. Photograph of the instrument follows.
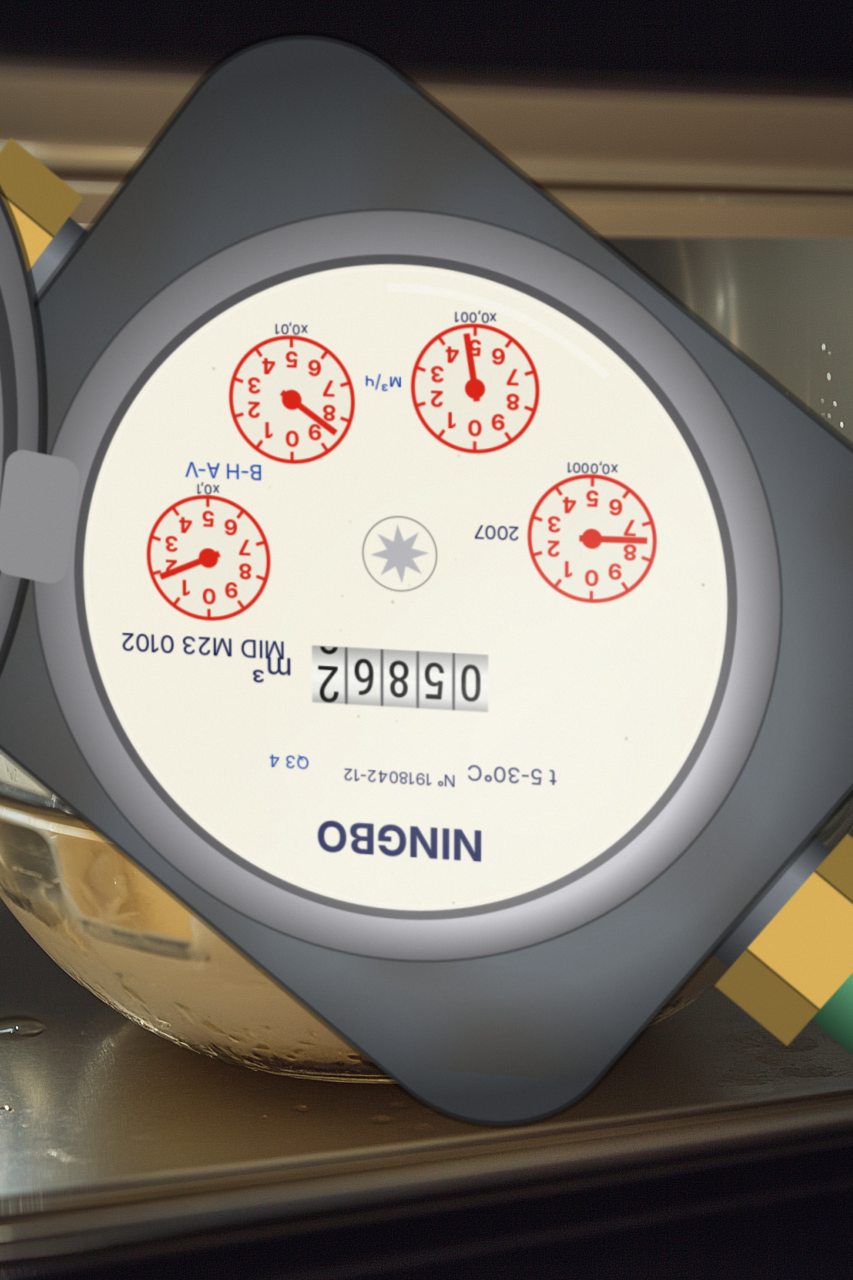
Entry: 5862.1847 m³
